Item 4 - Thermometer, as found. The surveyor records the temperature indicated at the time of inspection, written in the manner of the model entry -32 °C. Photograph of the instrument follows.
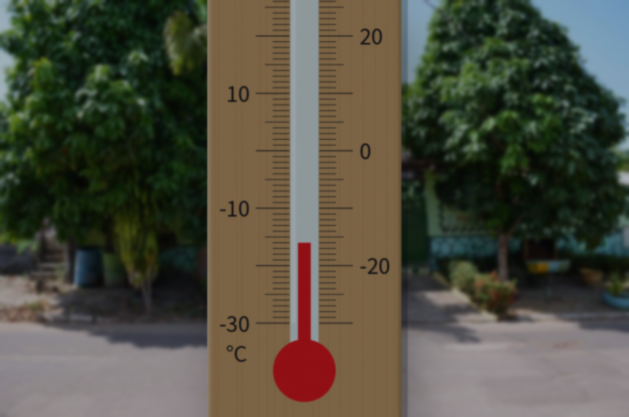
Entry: -16 °C
